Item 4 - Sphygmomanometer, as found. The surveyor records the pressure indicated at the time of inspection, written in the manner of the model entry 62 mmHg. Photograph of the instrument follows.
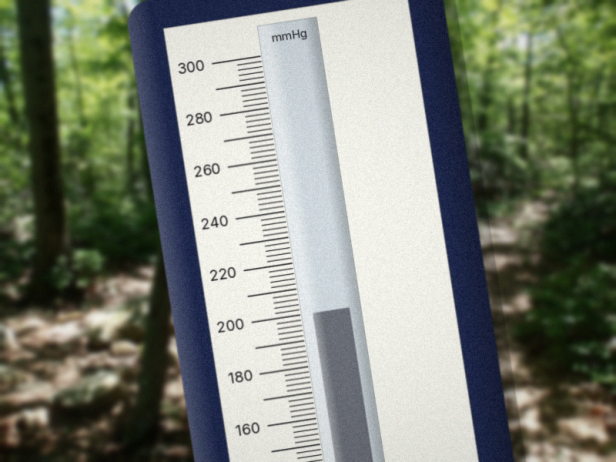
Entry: 200 mmHg
